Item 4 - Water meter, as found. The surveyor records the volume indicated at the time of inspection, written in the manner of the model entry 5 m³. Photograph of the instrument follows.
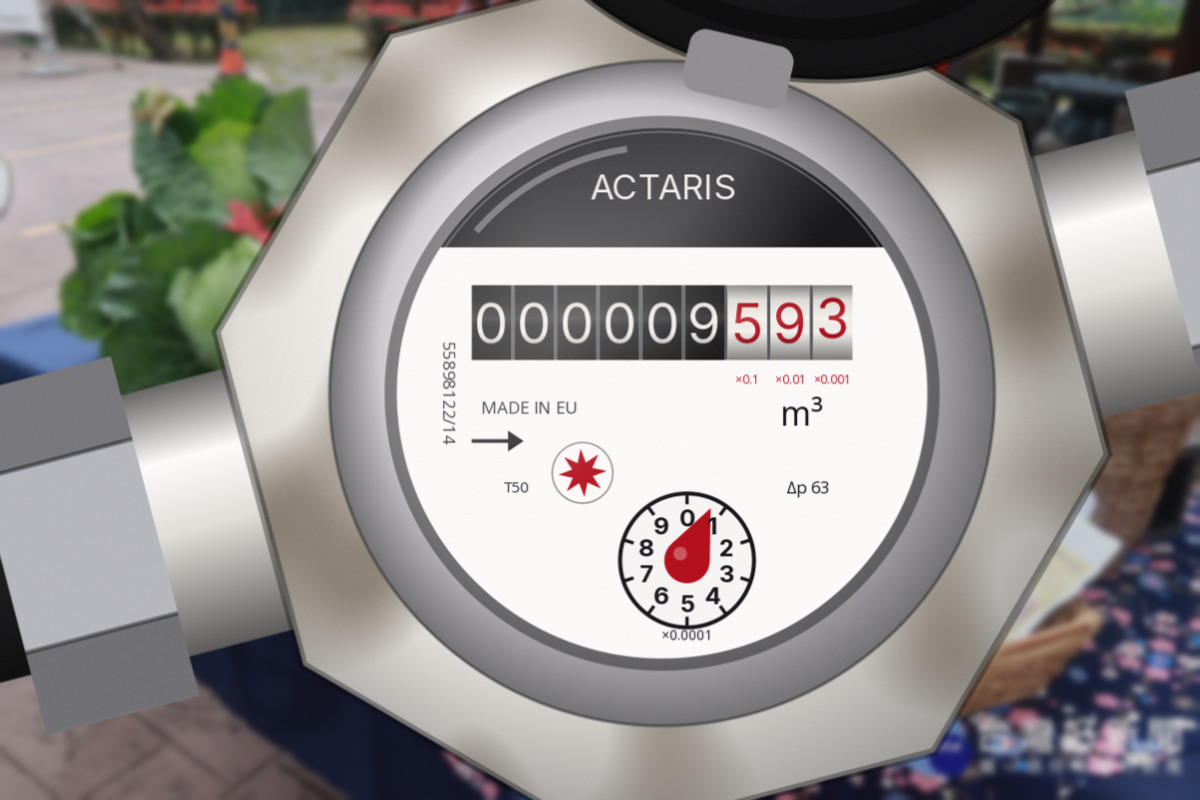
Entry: 9.5930 m³
